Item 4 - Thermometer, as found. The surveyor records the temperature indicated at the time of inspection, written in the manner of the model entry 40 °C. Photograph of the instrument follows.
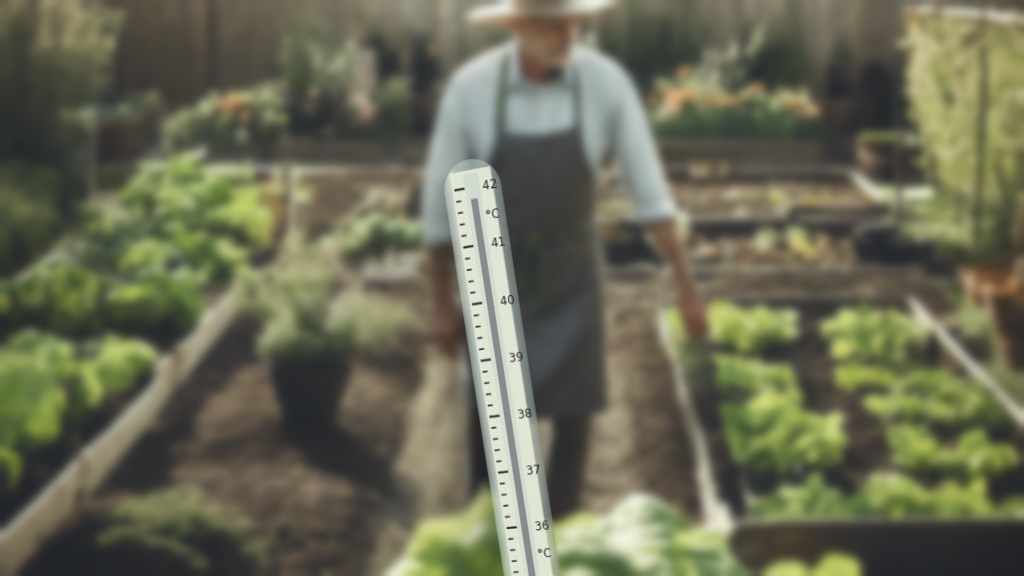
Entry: 41.8 °C
